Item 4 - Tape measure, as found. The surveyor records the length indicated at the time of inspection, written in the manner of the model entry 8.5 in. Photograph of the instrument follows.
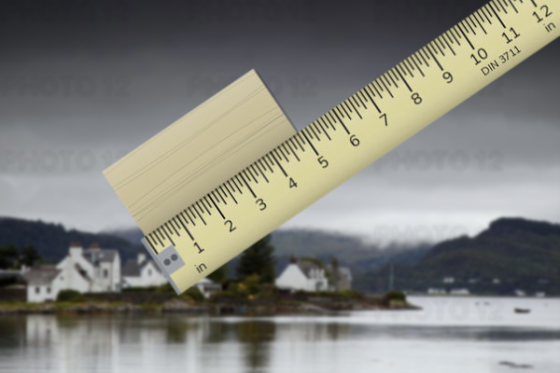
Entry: 4.875 in
